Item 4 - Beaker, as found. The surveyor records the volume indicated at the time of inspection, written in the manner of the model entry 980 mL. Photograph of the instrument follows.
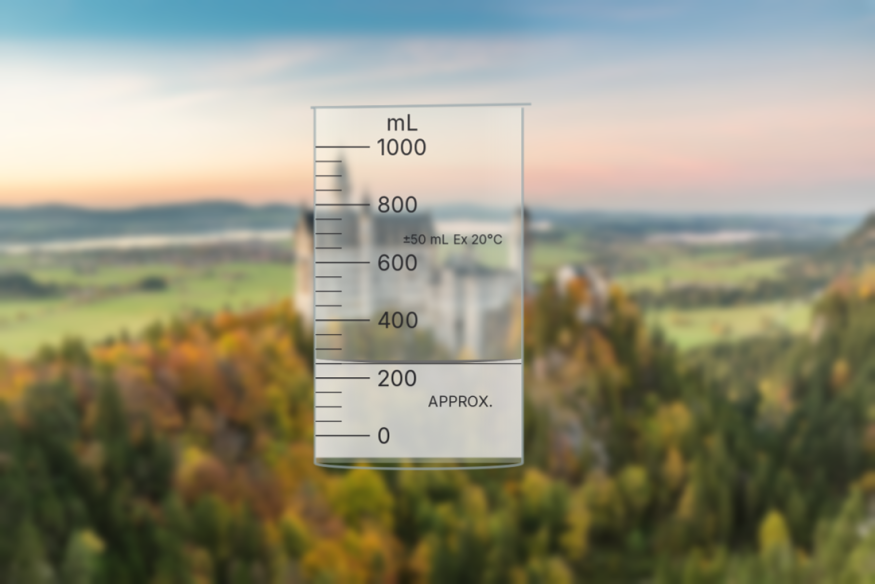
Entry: 250 mL
